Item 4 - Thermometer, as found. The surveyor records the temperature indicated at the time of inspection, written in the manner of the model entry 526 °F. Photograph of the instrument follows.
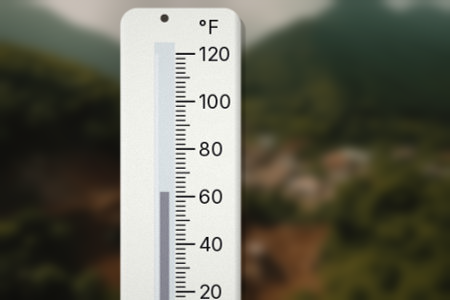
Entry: 62 °F
